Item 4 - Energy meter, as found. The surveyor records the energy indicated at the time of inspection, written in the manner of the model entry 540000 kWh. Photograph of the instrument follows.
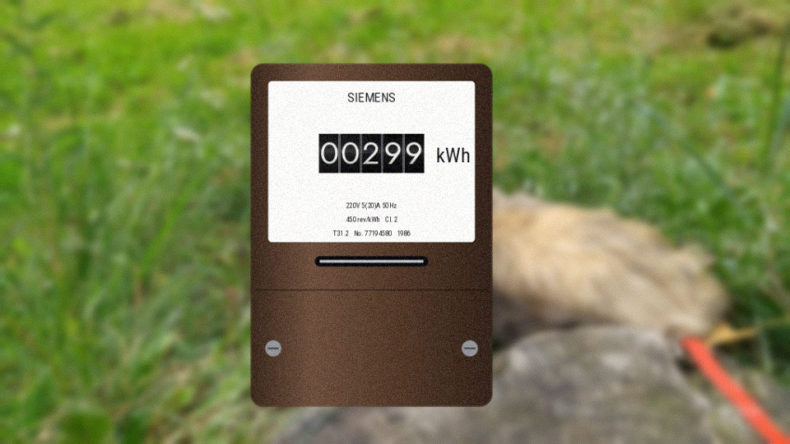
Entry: 299 kWh
